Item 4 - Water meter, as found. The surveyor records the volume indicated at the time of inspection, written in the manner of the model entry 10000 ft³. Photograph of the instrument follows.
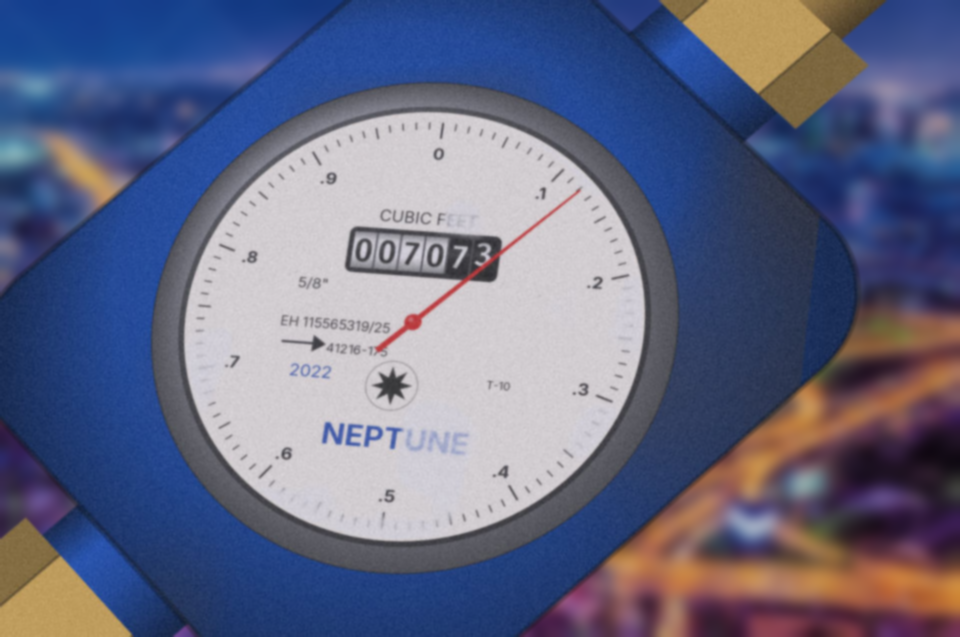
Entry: 7073.12 ft³
